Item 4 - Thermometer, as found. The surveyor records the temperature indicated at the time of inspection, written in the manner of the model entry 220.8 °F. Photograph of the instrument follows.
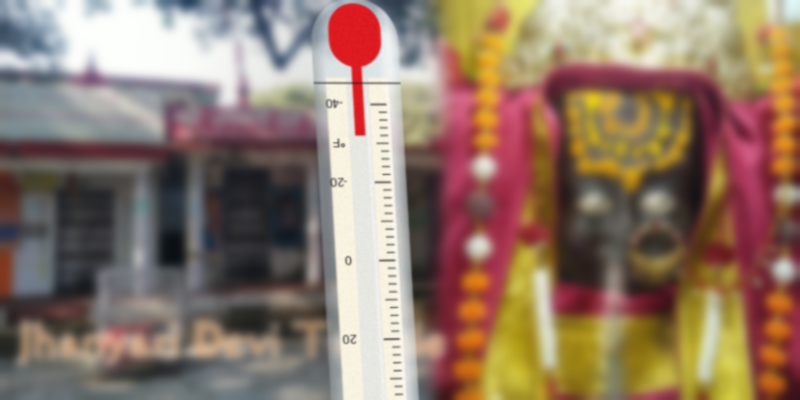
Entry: -32 °F
